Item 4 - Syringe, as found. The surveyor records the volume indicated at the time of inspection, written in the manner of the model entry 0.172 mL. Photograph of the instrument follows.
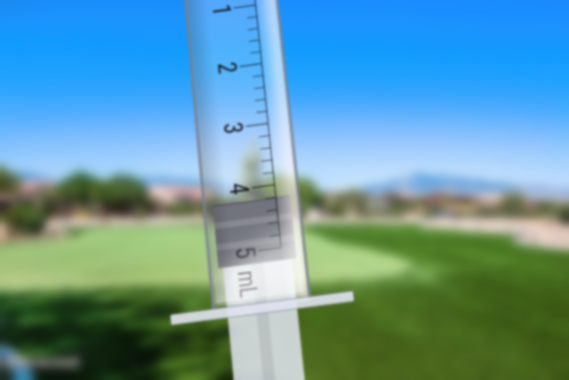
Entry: 4.2 mL
